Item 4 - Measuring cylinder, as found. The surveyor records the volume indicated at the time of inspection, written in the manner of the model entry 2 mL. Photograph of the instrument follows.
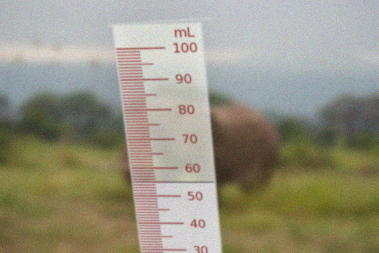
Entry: 55 mL
